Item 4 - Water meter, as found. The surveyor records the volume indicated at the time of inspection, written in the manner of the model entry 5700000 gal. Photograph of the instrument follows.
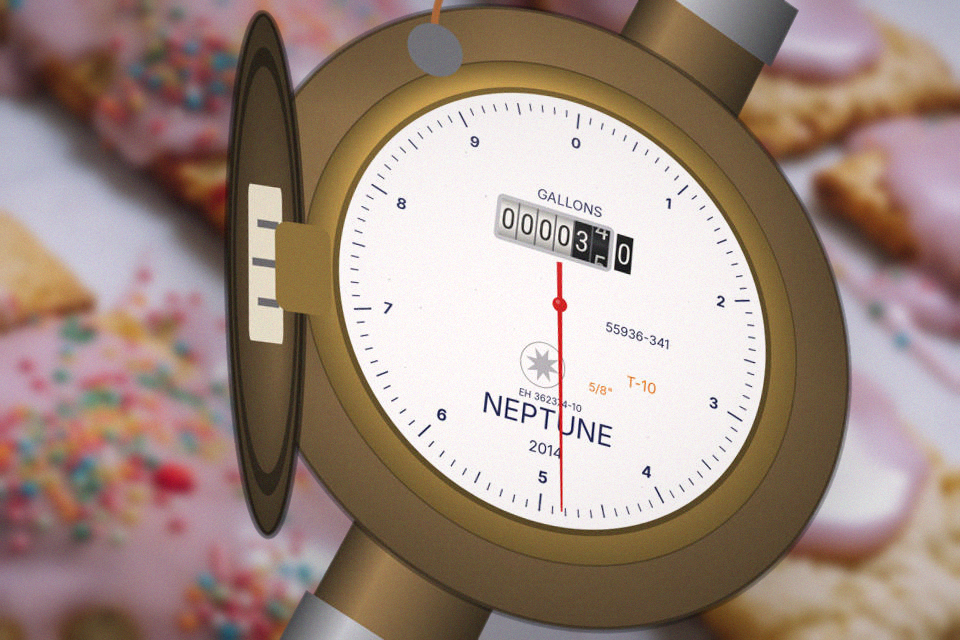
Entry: 344.8 gal
